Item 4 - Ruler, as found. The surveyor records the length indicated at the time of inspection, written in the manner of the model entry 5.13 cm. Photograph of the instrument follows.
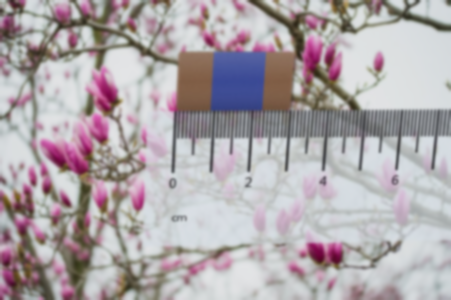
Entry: 3 cm
